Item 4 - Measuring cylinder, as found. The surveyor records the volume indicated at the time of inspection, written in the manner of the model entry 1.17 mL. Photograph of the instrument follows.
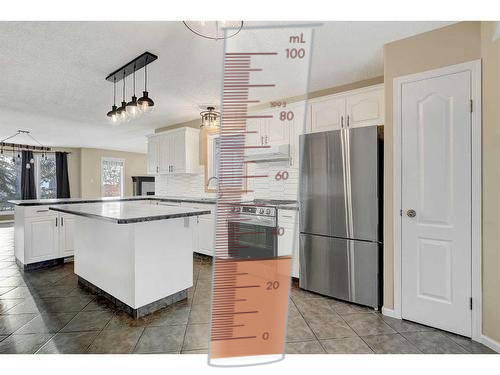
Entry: 30 mL
